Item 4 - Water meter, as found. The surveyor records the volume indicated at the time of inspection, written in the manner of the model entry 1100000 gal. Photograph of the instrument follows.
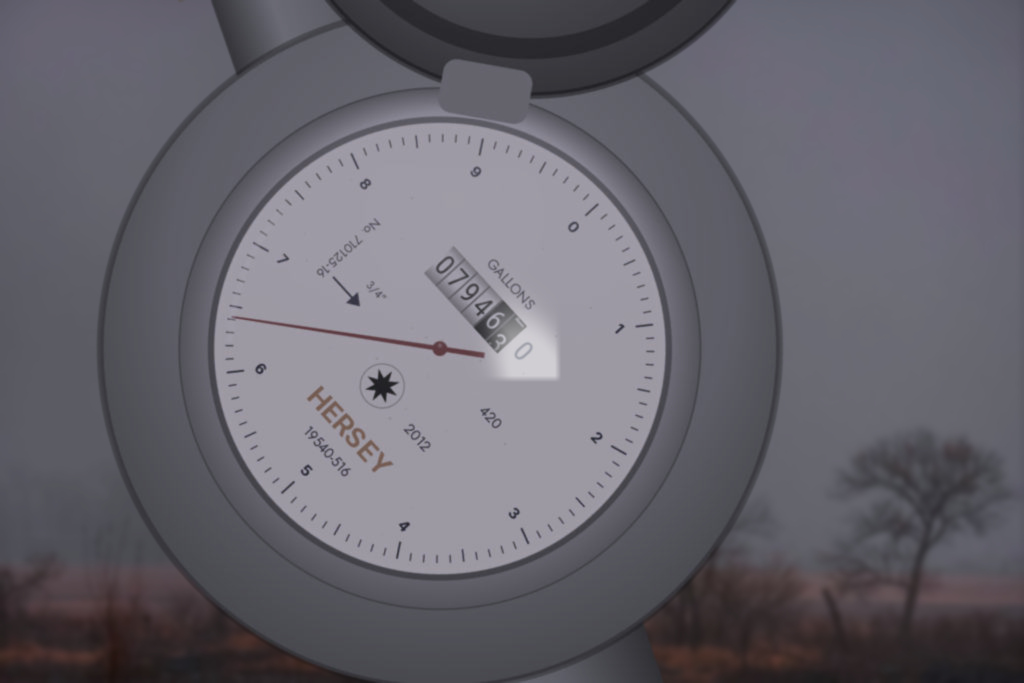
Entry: 794626.4 gal
